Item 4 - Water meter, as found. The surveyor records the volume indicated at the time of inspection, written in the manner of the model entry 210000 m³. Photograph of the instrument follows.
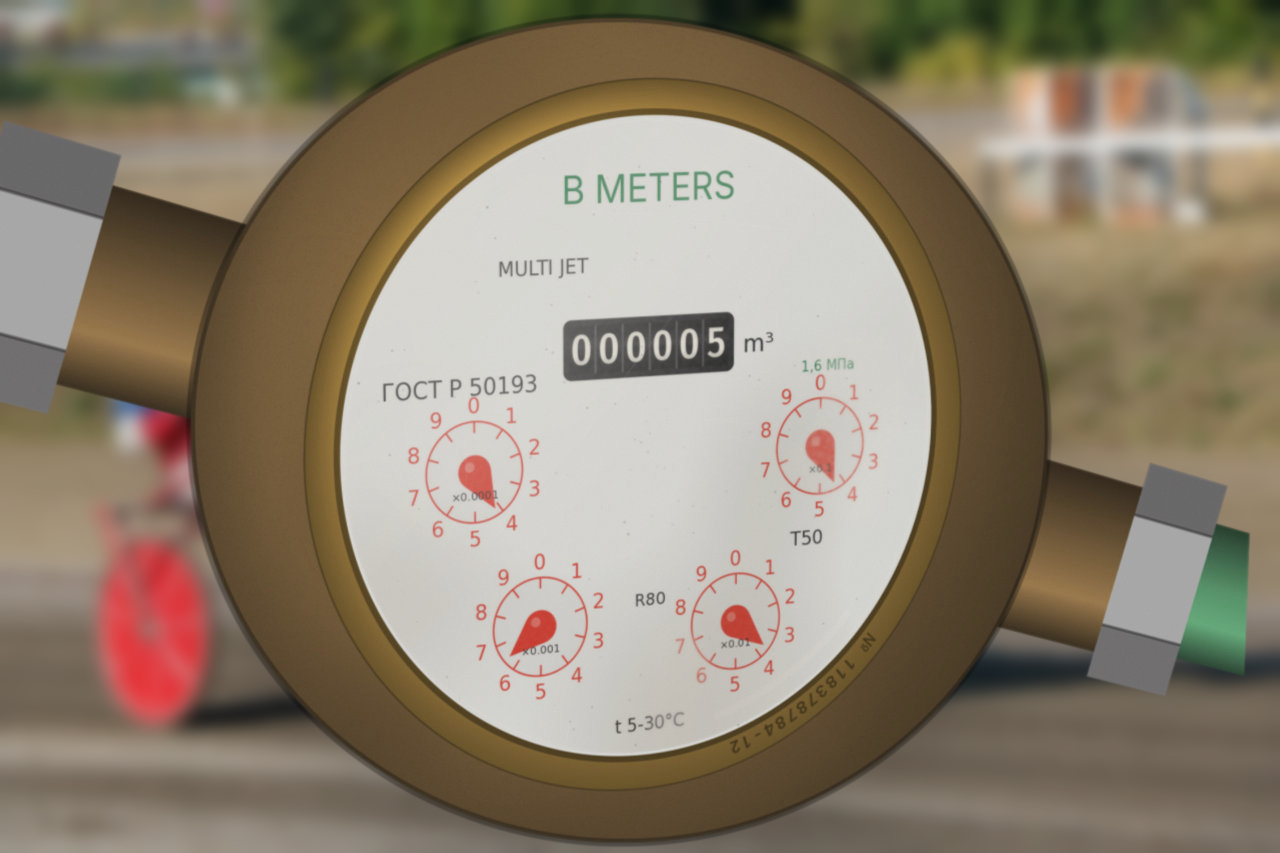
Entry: 5.4364 m³
